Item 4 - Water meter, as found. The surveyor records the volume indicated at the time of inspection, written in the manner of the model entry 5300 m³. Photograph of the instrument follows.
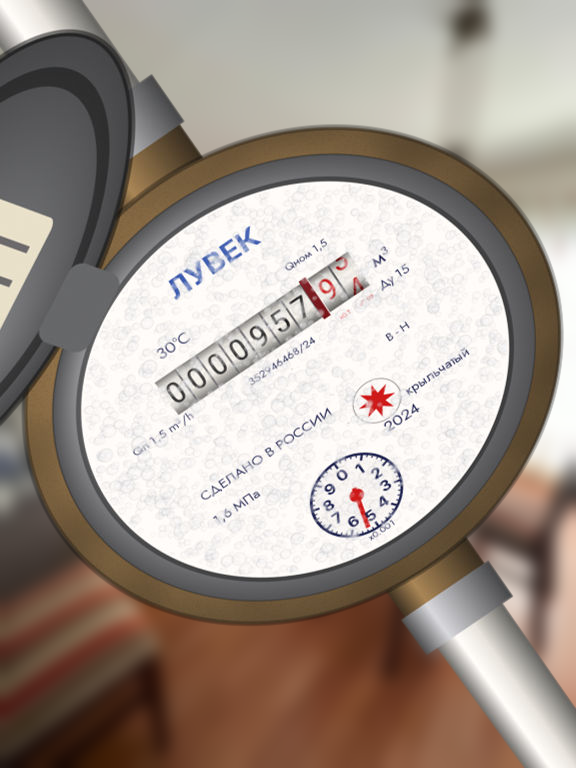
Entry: 957.935 m³
